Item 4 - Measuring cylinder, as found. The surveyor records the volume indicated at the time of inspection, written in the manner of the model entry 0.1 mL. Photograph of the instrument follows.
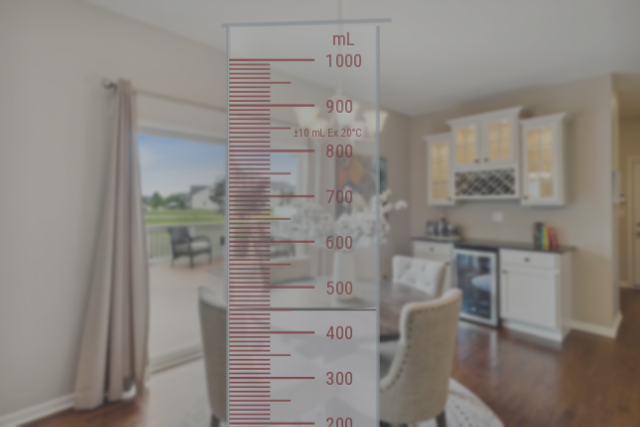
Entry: 450 mL
